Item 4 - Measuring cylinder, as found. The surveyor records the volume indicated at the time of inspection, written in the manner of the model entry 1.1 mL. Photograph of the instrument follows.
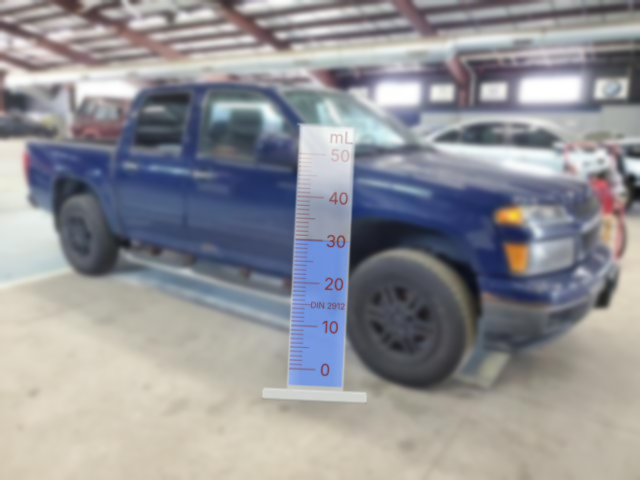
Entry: 30 mL
